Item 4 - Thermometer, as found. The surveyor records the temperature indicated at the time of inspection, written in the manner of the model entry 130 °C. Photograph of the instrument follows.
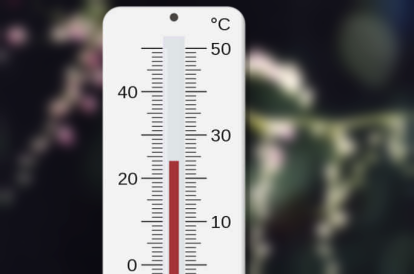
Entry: 24 °C
